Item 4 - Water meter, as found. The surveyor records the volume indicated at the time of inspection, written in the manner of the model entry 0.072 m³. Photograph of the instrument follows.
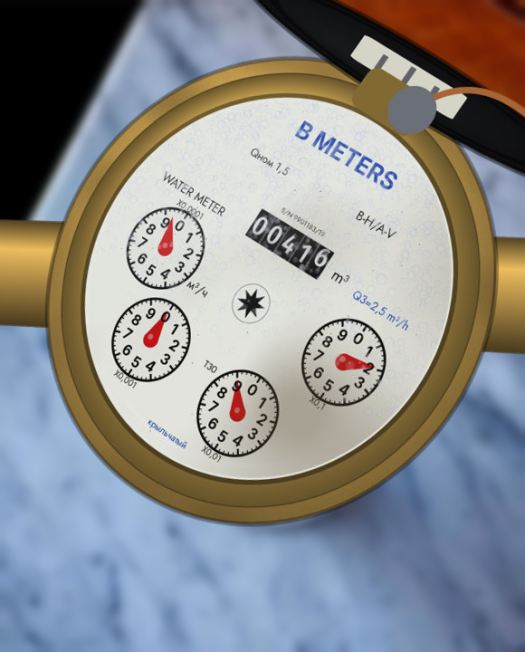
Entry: 416.1899 m³
